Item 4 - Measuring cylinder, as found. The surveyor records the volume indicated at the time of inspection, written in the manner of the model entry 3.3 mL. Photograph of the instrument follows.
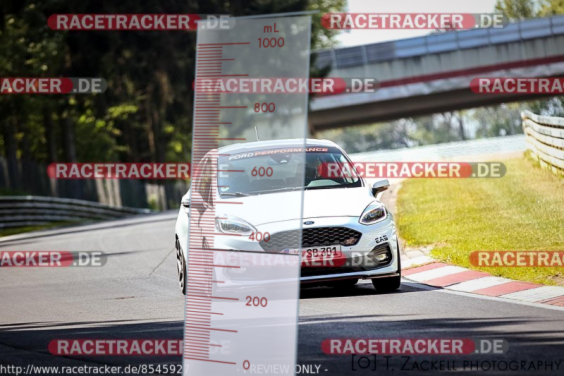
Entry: 350 mL
